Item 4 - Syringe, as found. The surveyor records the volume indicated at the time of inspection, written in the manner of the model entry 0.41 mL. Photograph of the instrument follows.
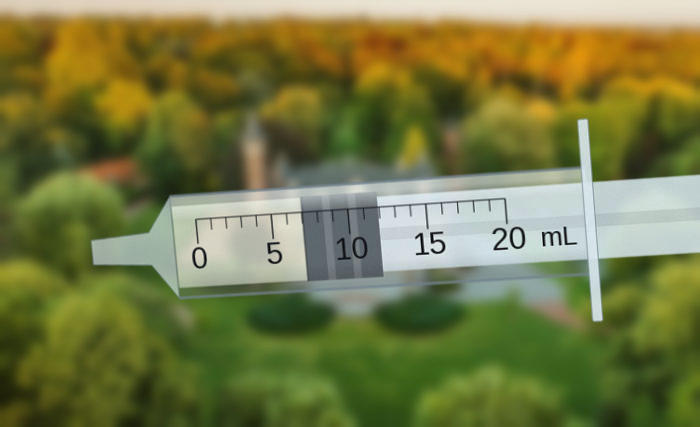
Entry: 7 mL
